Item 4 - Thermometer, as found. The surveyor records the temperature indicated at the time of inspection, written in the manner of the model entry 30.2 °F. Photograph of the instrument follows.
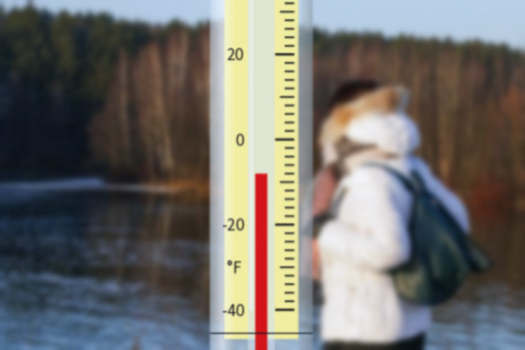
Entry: -8 °F
